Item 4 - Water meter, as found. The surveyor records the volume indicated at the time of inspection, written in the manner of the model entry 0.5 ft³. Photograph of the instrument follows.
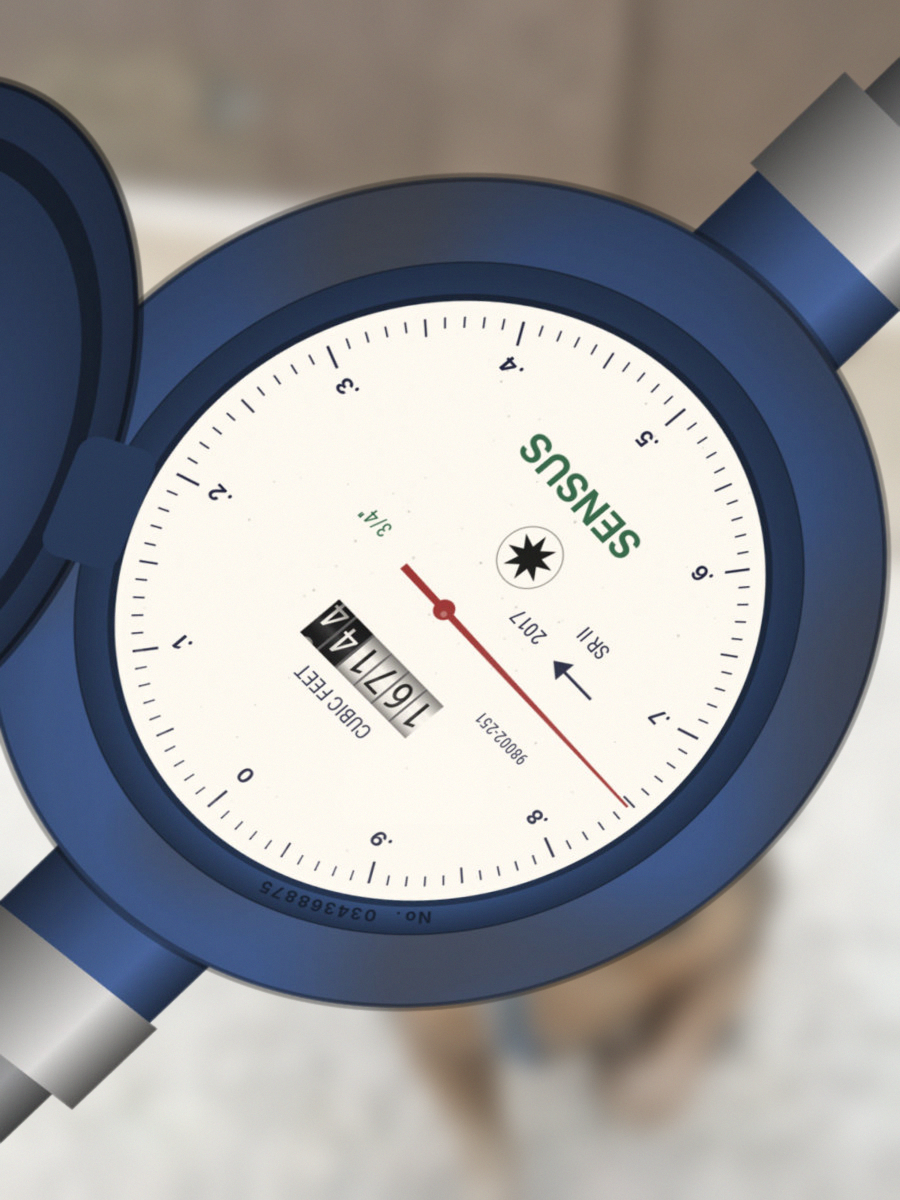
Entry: 167143.75 ft³
